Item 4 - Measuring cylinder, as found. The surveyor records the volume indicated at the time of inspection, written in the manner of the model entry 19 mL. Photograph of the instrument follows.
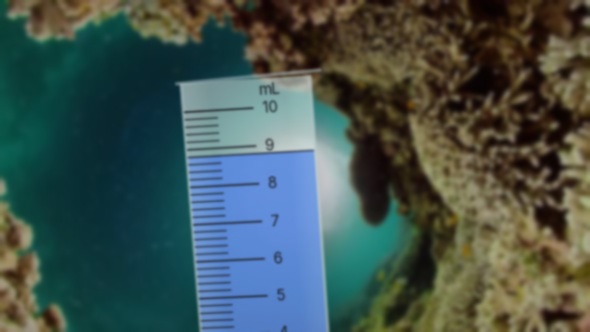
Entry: 8.8 mL
